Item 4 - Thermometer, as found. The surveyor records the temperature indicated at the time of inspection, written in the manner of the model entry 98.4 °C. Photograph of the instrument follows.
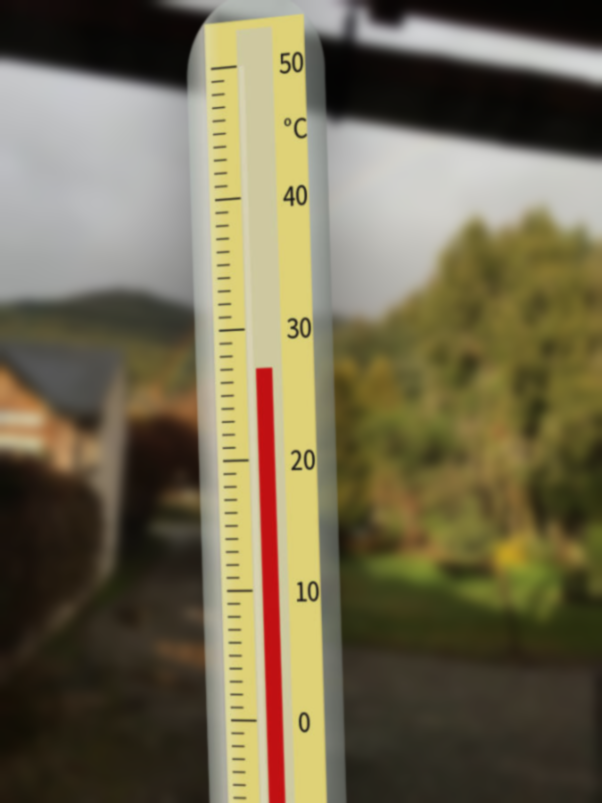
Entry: 27 °C
